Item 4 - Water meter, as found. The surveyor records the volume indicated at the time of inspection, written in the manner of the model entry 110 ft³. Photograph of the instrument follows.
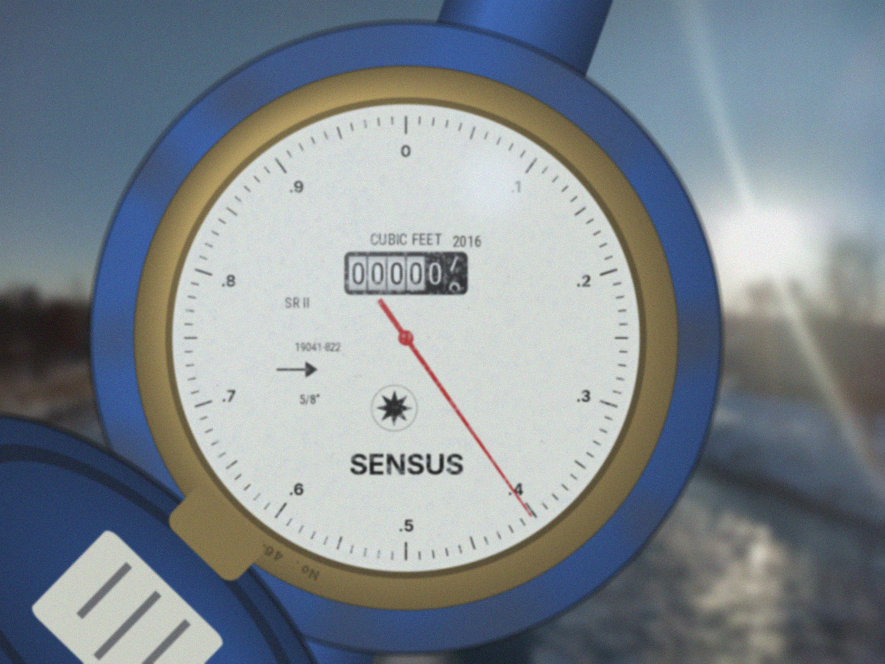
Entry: 7.40 ft³
